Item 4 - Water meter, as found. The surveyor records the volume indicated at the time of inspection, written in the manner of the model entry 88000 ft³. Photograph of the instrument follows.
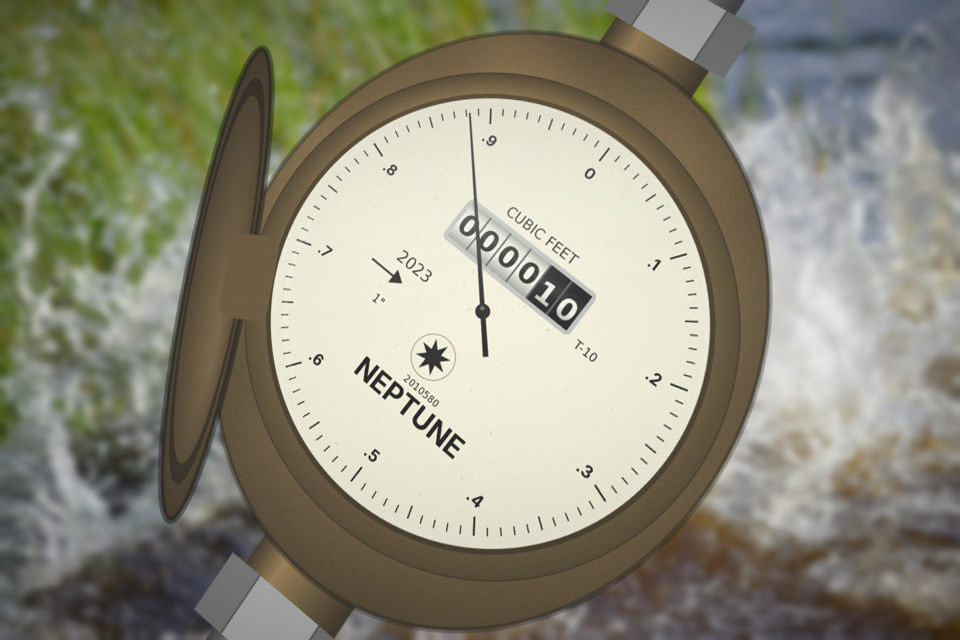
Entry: 9.88 ft³
